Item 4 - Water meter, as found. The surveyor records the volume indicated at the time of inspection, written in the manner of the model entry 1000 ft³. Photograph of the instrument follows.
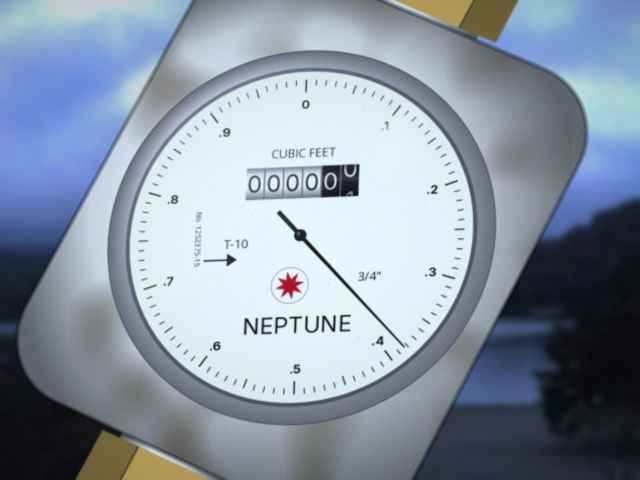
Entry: 0.38 ft³
